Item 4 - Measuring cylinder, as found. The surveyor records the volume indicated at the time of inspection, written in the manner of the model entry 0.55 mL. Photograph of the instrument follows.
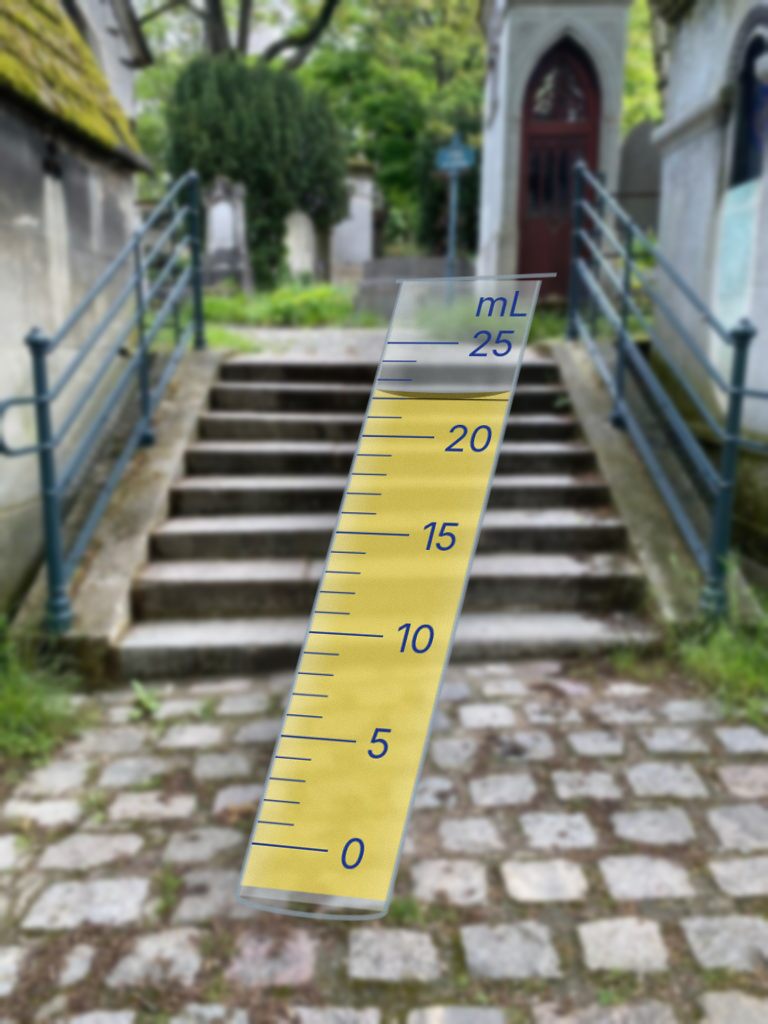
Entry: 22 mL
